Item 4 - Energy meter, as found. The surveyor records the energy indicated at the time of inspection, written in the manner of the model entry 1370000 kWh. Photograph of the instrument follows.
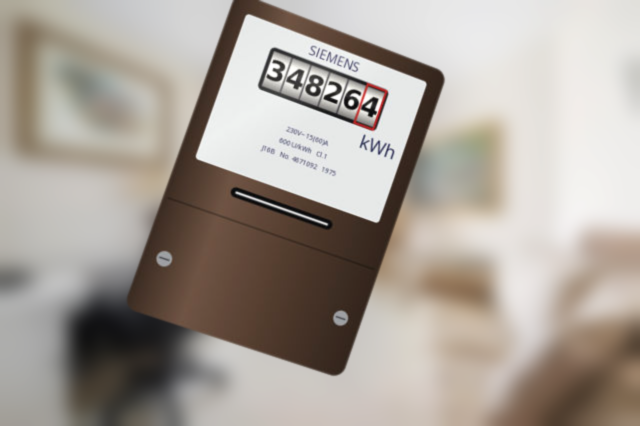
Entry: 34826.4 kWh
